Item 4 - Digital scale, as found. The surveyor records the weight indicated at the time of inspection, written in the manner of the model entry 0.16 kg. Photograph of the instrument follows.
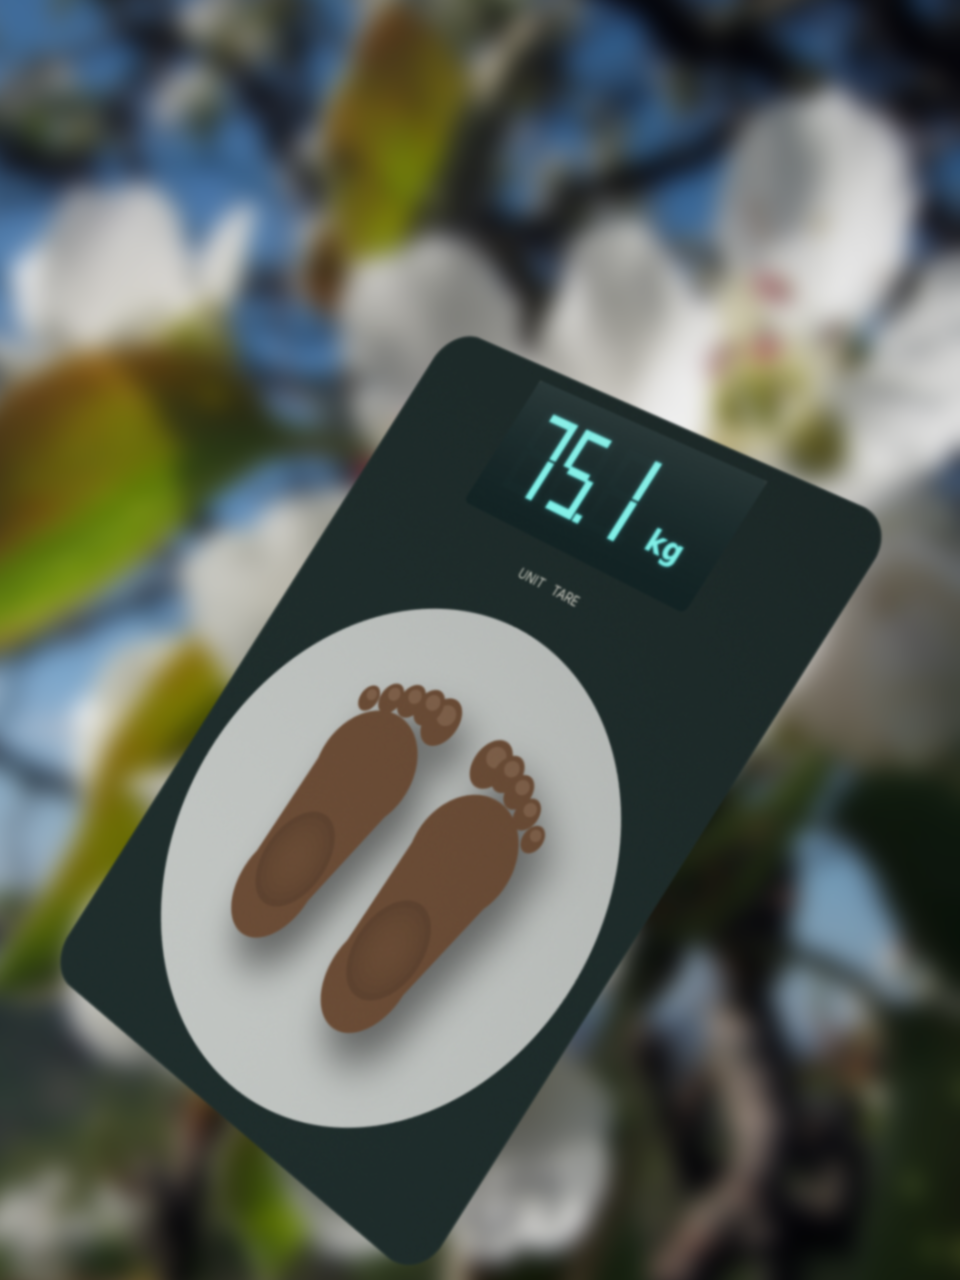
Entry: 75.1 kg
